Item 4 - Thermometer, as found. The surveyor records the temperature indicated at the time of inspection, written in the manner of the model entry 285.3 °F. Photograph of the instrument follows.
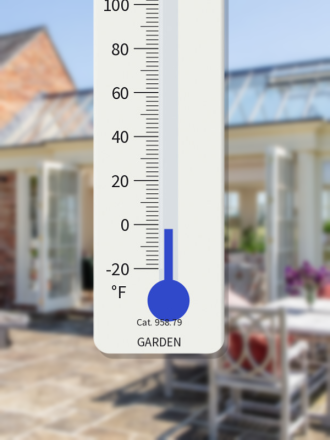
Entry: -2 °F
